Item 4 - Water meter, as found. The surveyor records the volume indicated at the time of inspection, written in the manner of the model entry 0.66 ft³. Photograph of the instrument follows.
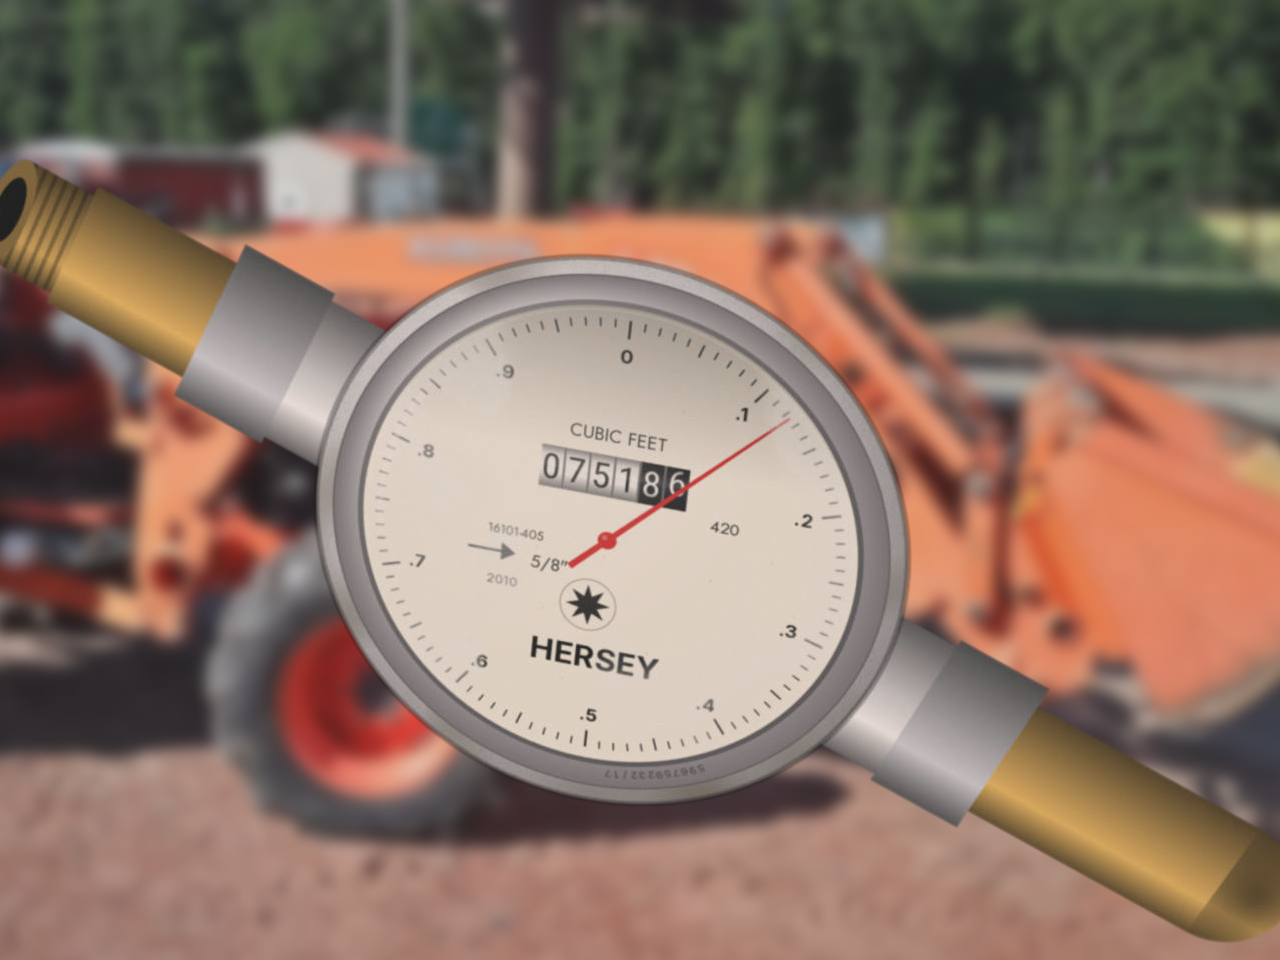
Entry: 75186.12 ft³
